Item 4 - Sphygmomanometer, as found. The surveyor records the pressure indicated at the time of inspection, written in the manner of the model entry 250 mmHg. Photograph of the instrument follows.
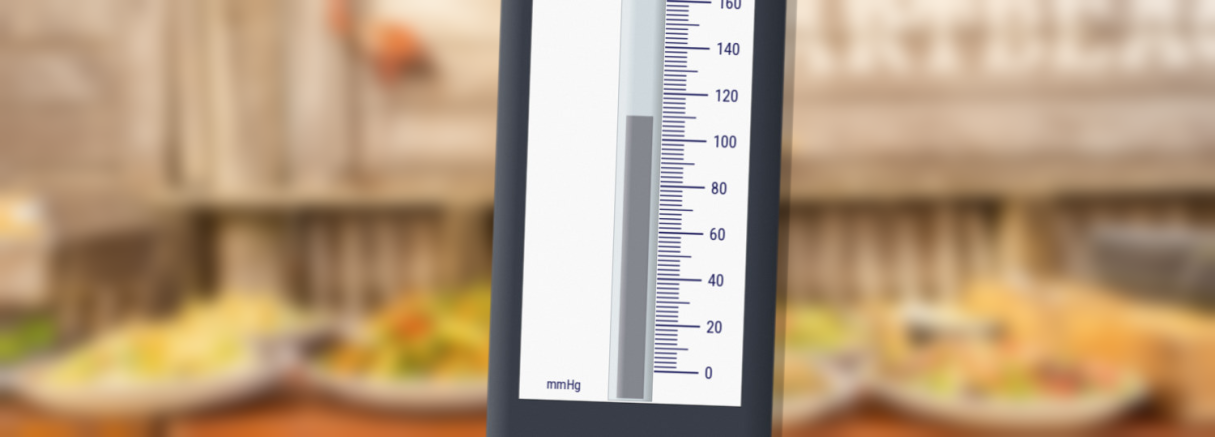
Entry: 110 mmHg
